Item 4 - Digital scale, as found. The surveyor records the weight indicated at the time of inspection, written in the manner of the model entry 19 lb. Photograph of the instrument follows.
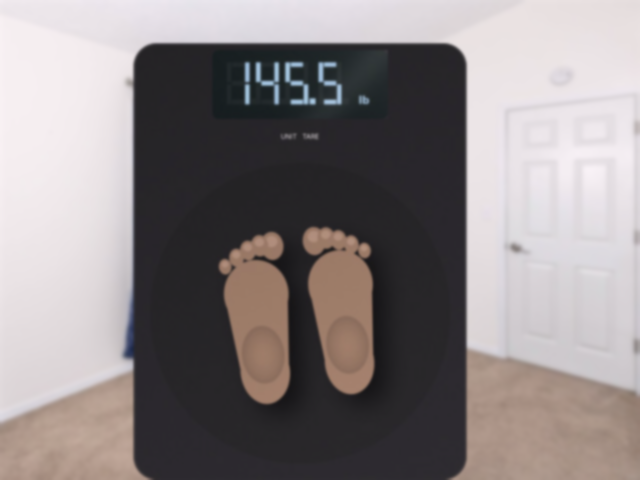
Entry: 145.5 lb
